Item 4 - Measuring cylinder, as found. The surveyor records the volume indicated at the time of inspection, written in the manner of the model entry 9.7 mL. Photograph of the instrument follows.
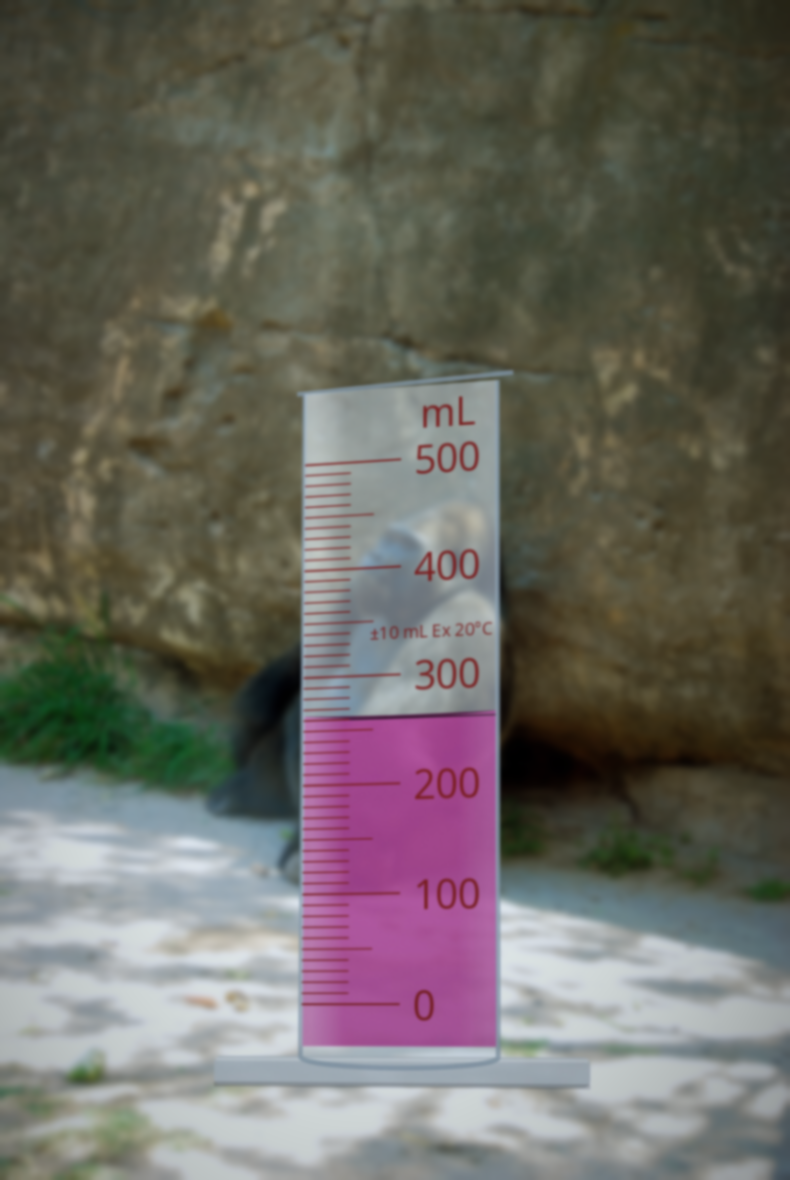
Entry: 260 mL
